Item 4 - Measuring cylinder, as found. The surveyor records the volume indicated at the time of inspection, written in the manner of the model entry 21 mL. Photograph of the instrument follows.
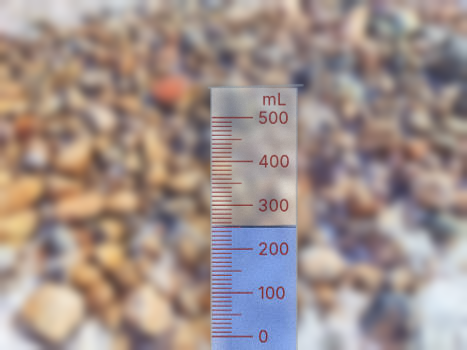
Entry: 250 mL
